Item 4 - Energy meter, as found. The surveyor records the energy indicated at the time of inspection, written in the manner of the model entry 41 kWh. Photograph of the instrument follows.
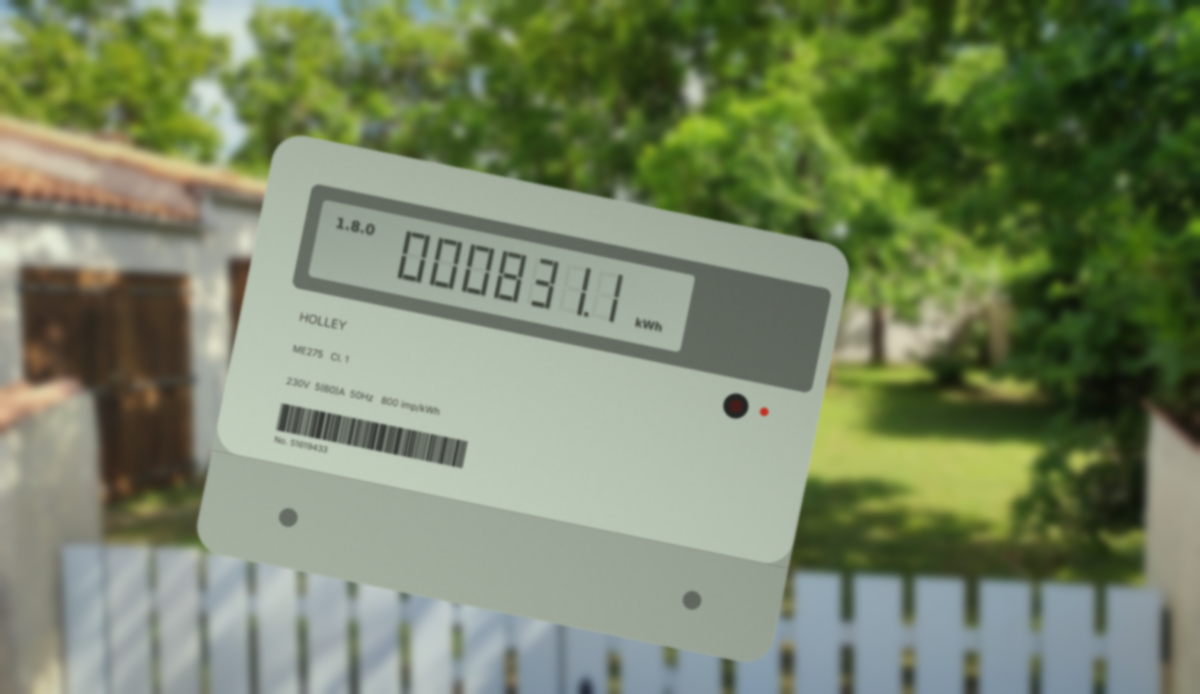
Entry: 831.1 kWh
